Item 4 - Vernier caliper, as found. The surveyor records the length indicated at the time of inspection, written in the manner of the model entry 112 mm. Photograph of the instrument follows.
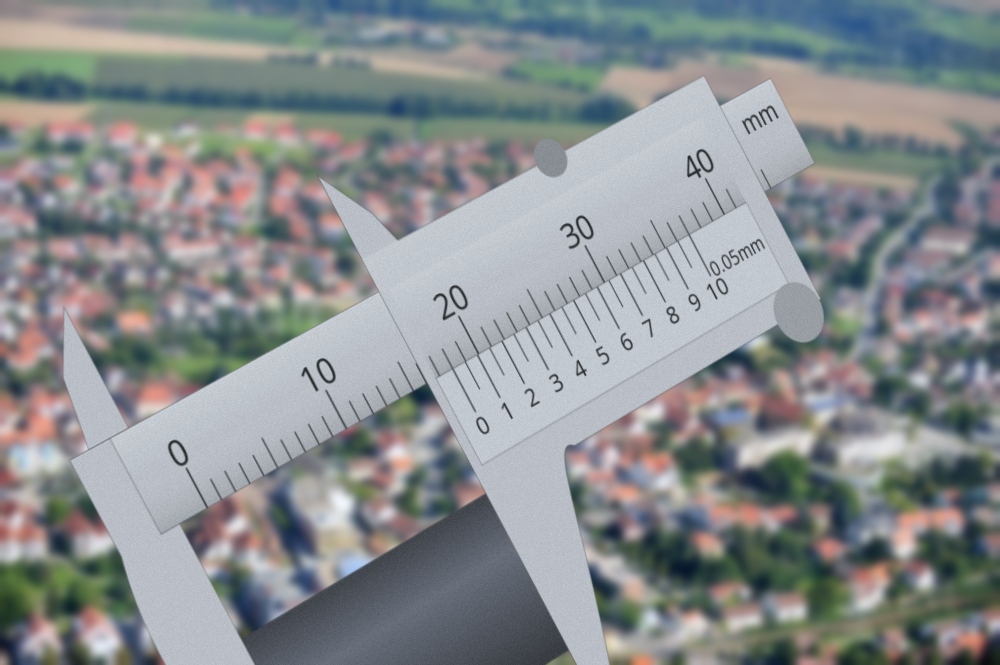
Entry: 18.0 mm
